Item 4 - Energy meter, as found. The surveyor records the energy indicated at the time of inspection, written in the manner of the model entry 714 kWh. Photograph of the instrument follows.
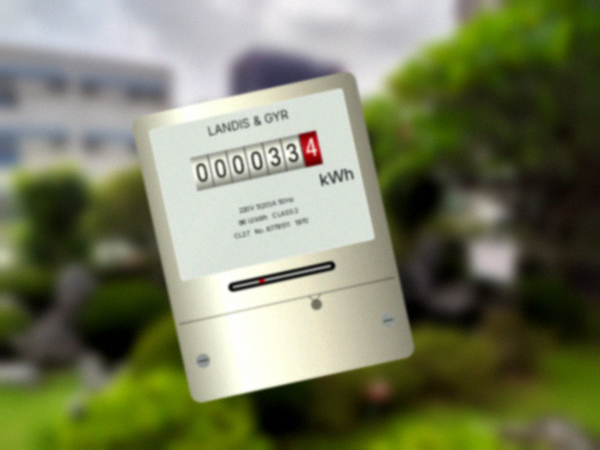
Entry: 33.4 kWh
